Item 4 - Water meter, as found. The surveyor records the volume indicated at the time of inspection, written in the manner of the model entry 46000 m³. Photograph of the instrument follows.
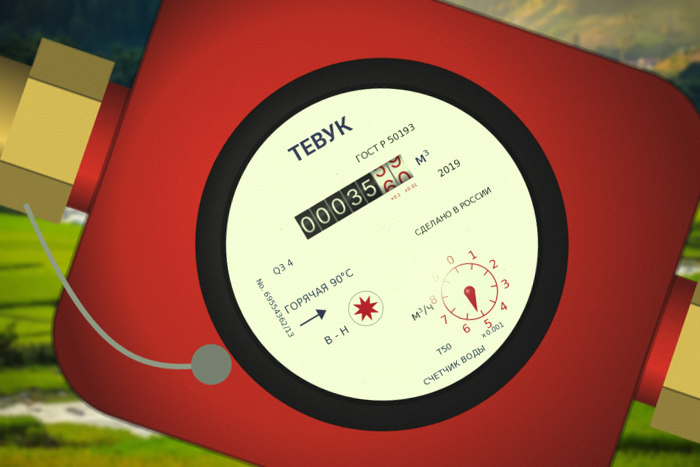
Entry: 35.595 m³
